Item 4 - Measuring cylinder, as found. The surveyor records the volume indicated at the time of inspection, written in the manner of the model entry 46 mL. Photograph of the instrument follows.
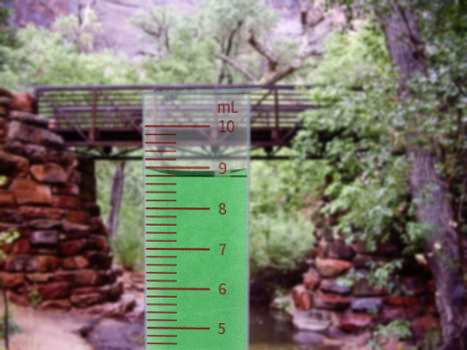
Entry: 8.8 mL
